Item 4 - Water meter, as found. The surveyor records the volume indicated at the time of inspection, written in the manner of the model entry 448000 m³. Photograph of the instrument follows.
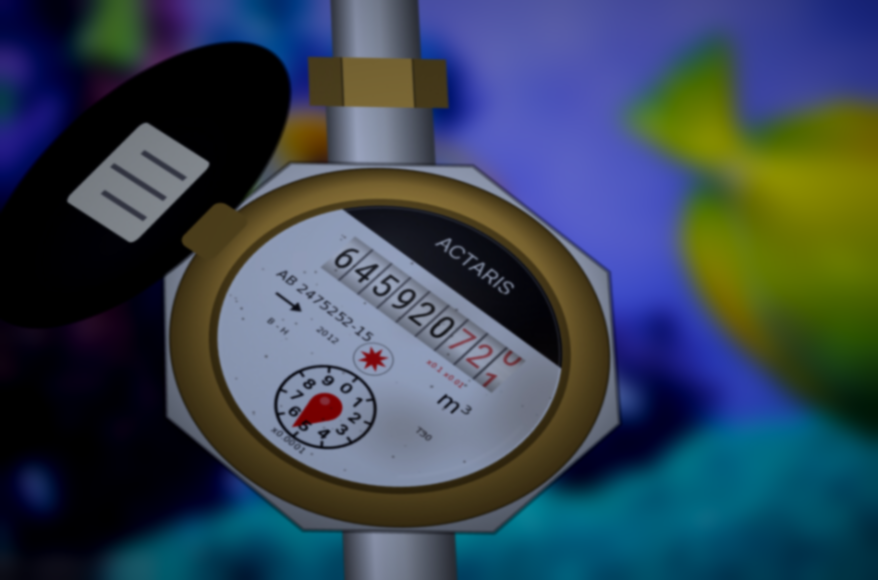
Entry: 645920.7205 m³
